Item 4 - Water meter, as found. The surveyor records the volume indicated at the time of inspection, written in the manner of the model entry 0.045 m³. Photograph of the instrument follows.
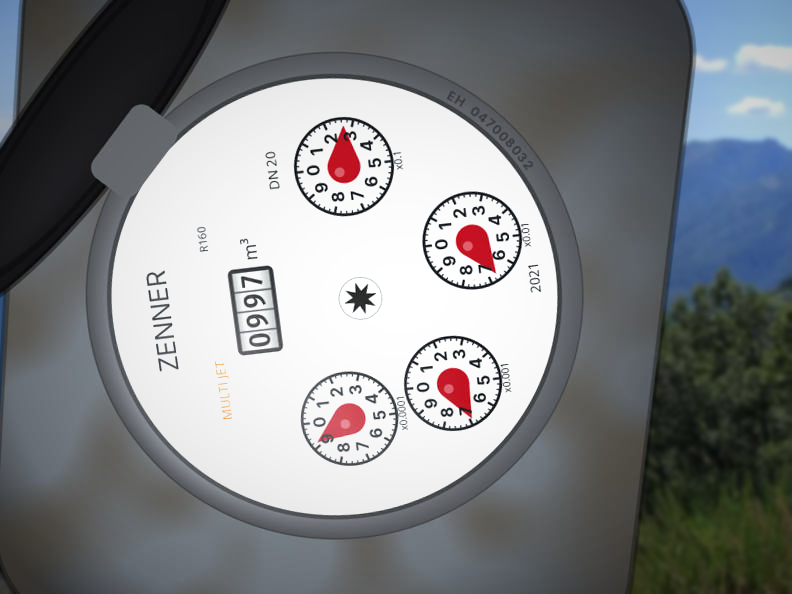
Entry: 997.2669 m³
